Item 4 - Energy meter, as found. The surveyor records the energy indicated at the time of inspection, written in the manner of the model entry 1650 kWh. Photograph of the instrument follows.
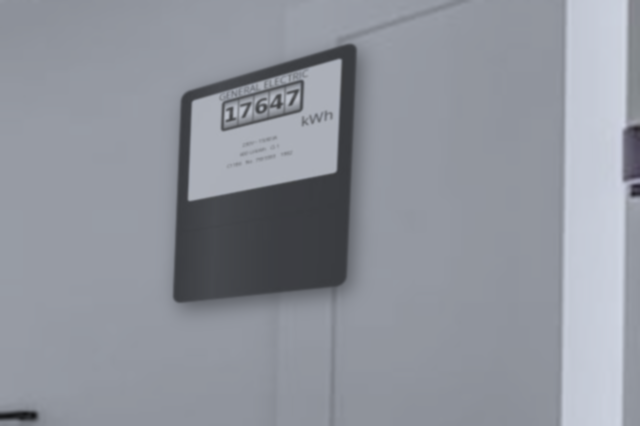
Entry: 17647 kWh
